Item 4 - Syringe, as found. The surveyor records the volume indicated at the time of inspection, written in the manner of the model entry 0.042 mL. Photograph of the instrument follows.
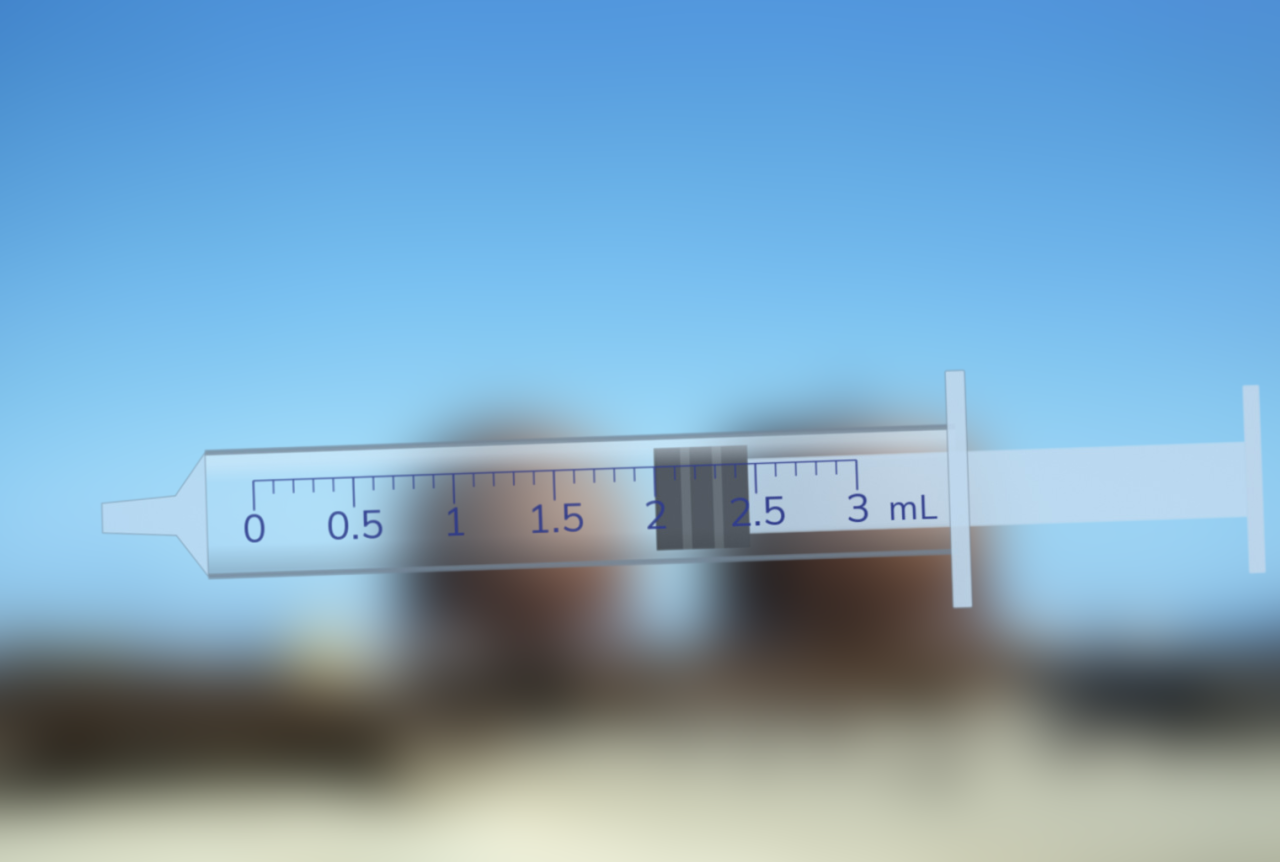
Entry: 2 mL
